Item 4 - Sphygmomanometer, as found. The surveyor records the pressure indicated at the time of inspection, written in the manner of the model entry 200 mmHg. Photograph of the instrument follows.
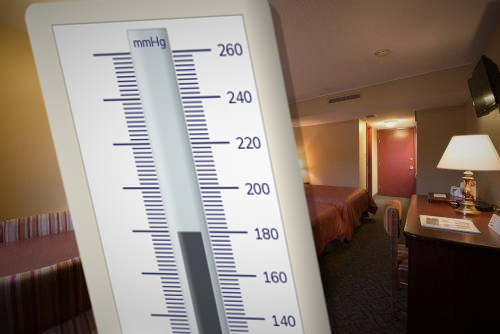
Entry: 180 mmHg
